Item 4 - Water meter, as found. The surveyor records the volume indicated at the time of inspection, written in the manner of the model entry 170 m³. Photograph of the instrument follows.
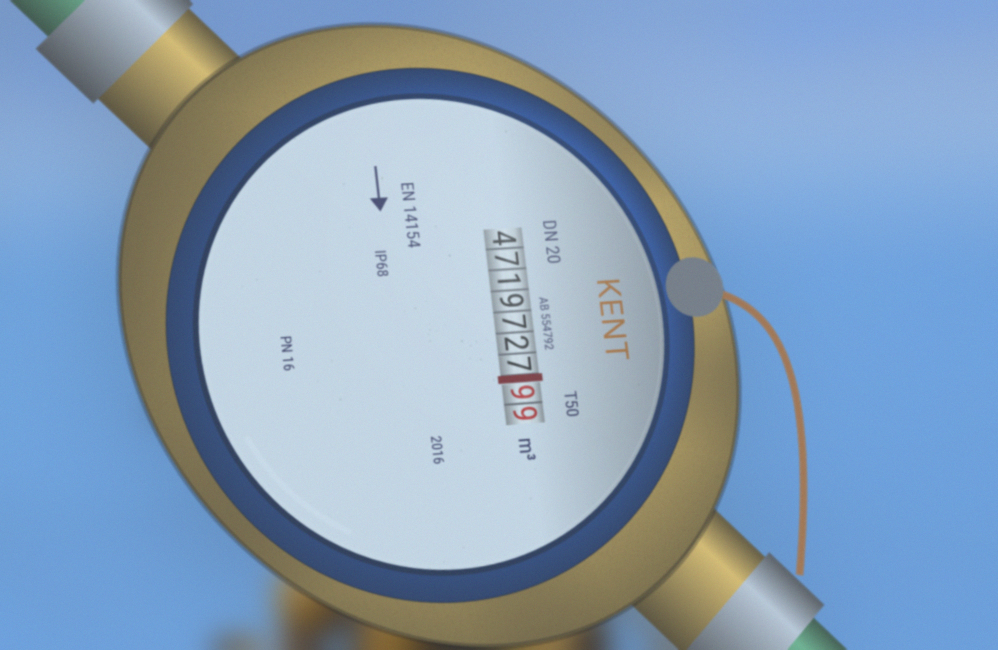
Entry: 4719727.99 m³
